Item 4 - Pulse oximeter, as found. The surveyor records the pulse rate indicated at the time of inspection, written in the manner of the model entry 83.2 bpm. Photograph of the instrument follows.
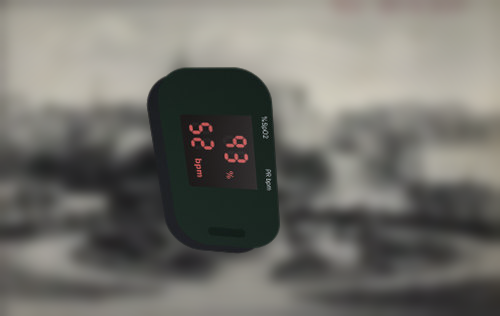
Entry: 52 bpm
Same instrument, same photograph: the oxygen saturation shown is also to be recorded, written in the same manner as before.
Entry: 93 %
